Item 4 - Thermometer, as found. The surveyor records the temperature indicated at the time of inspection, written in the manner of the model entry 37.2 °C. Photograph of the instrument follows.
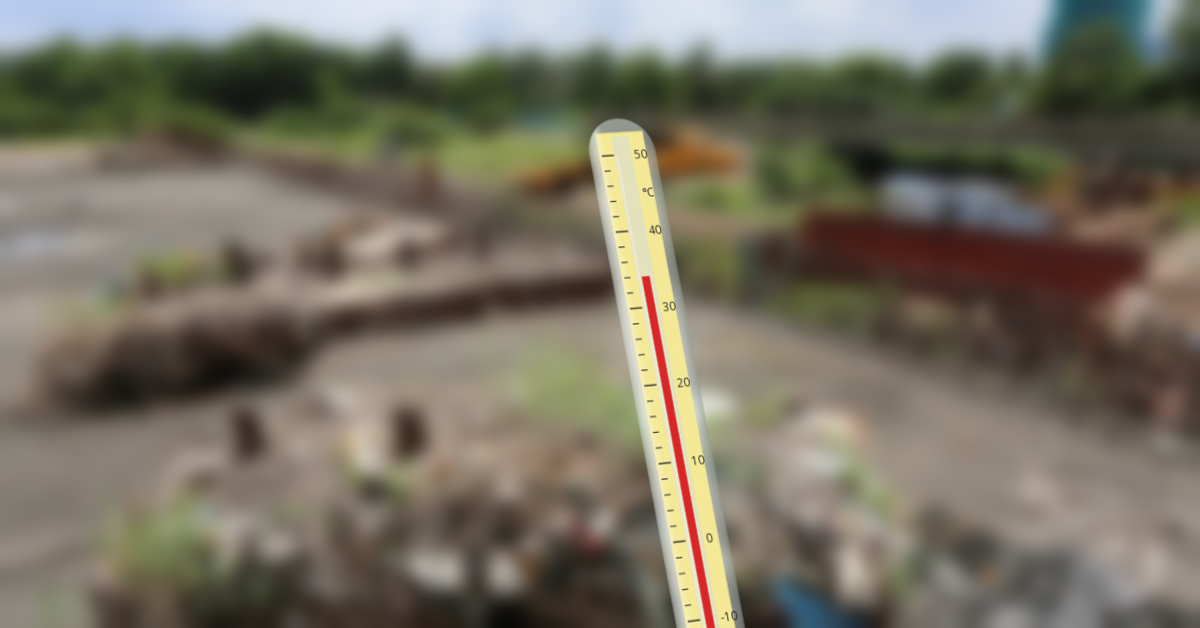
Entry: 34 °C
